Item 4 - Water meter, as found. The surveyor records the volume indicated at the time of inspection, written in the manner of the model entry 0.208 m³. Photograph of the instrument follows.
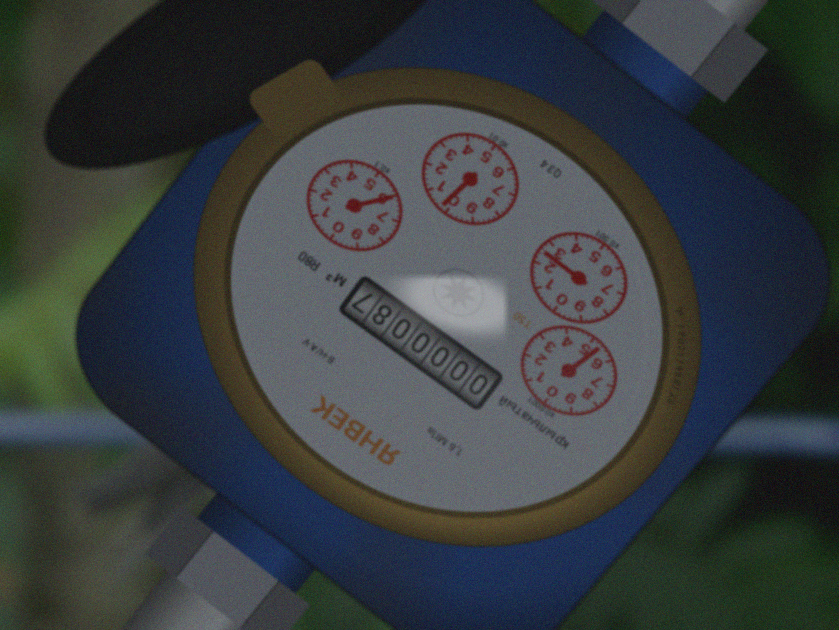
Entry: 87.6025 m³
